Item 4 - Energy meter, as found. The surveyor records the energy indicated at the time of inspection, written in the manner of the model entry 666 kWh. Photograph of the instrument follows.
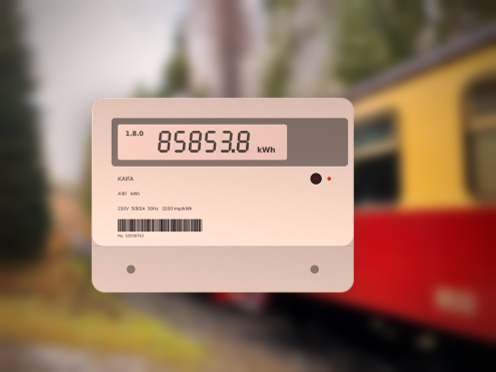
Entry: 85853.8 kWh
